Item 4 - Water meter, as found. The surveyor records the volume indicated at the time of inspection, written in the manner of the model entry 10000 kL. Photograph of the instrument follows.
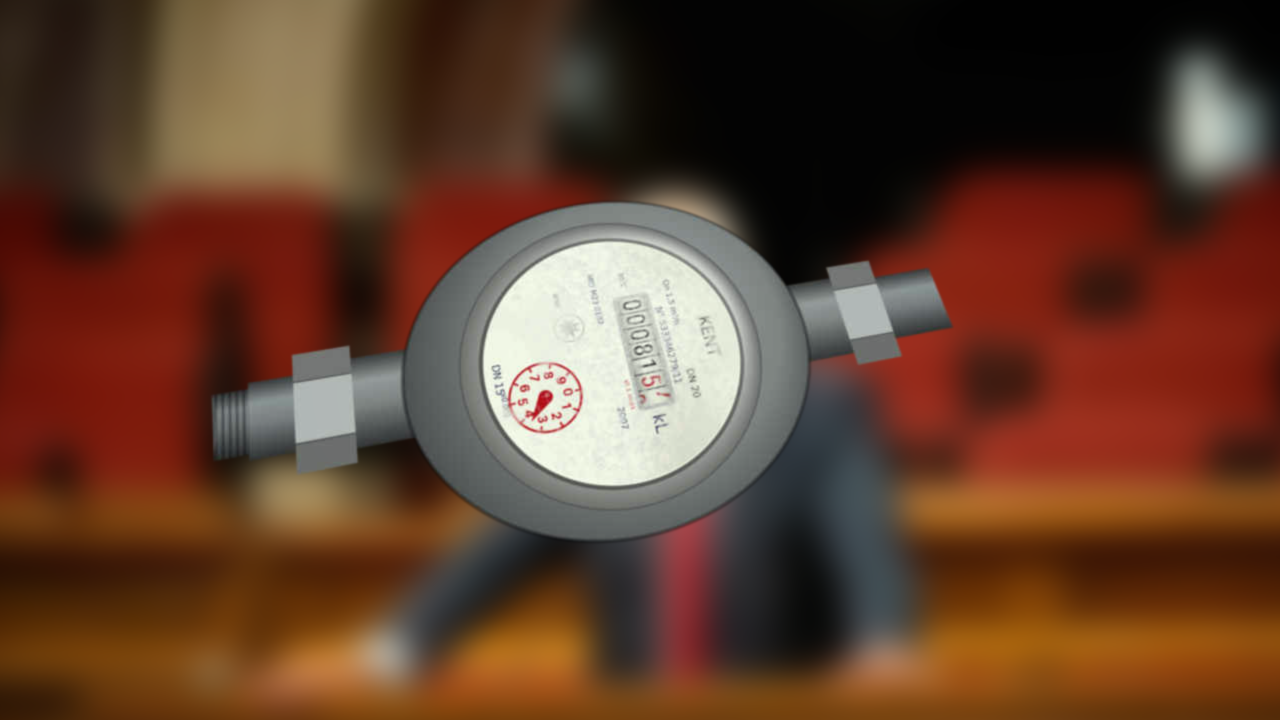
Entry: 81.573 kL
